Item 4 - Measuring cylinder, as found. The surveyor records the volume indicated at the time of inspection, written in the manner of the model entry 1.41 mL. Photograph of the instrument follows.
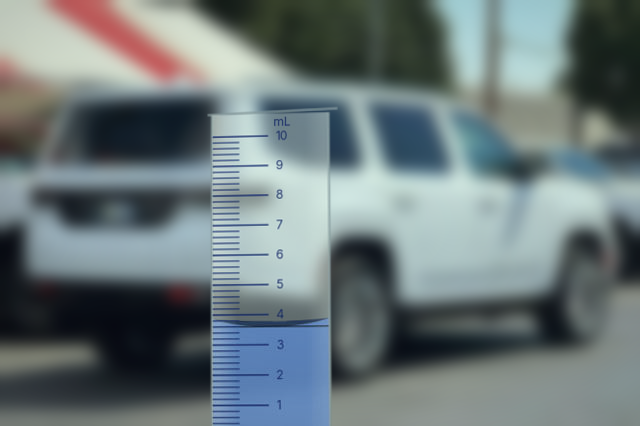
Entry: 3.6 mL
